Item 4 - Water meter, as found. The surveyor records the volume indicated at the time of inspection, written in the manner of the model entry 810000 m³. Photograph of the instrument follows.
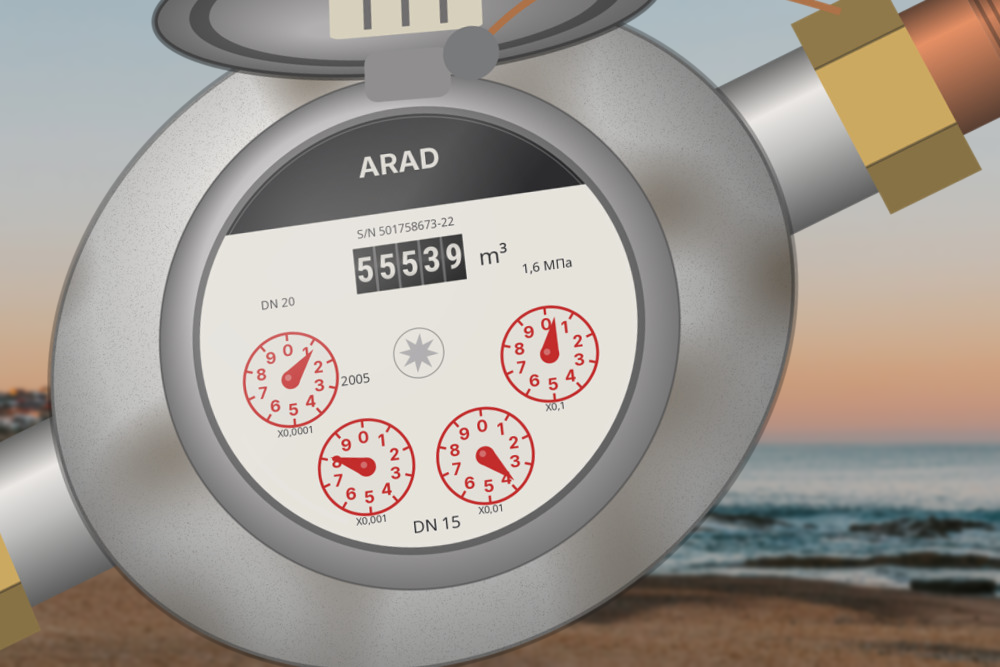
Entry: 55539.0381 m³
